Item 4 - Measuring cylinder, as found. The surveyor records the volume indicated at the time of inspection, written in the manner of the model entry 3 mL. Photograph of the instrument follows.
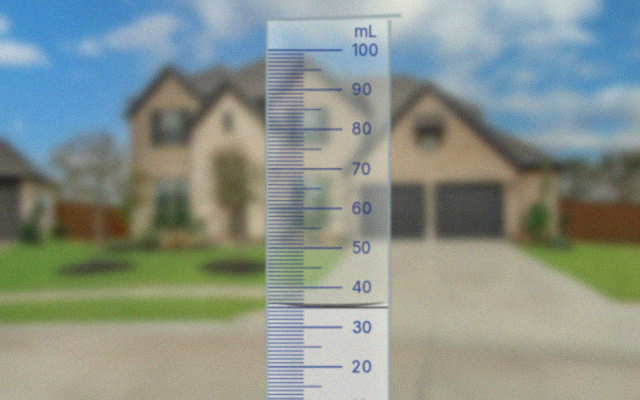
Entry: 35 mL
